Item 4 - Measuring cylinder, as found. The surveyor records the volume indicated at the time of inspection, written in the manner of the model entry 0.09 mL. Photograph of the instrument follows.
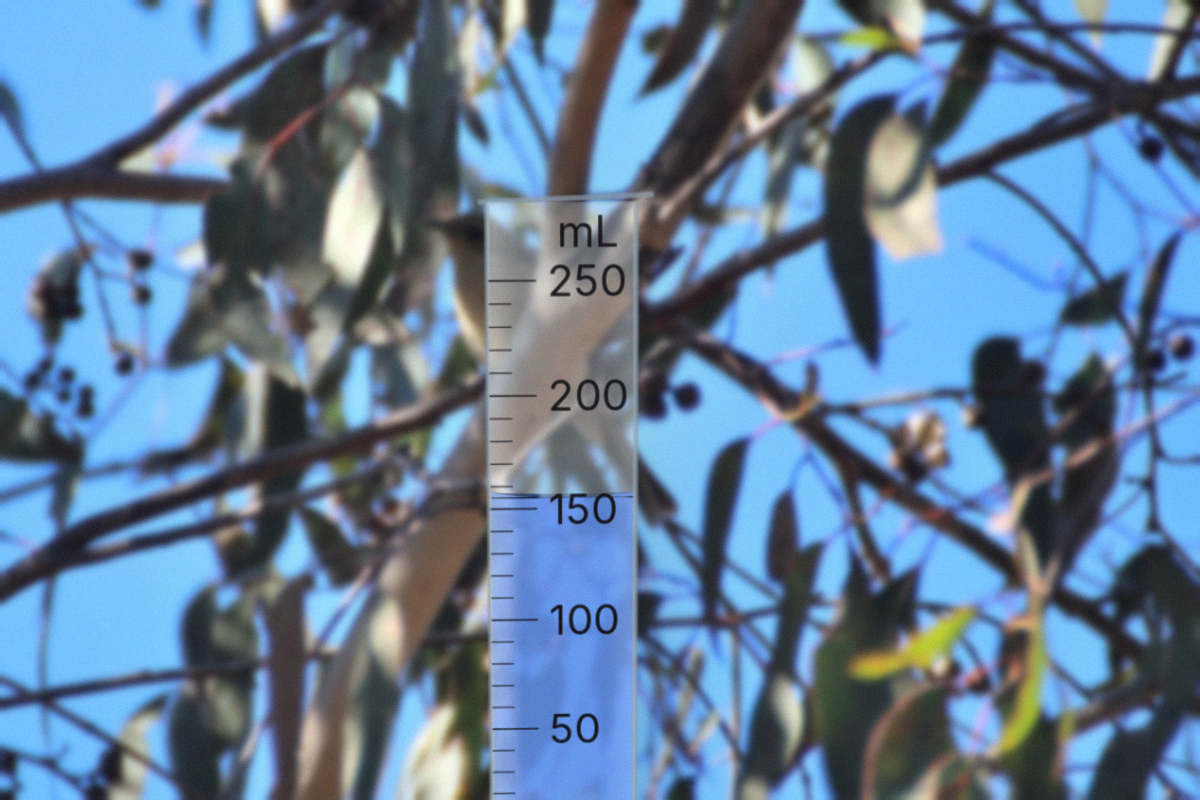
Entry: 155 mL
